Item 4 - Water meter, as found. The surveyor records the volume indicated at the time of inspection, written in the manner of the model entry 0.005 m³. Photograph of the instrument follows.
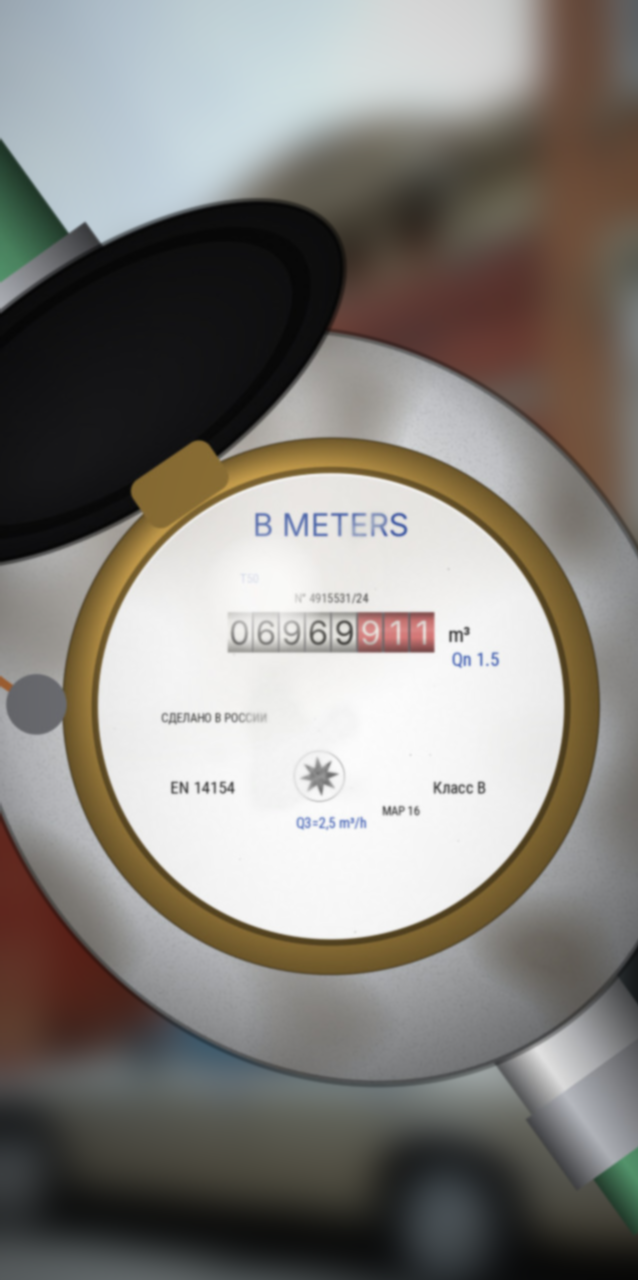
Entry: 6969.911 m³
